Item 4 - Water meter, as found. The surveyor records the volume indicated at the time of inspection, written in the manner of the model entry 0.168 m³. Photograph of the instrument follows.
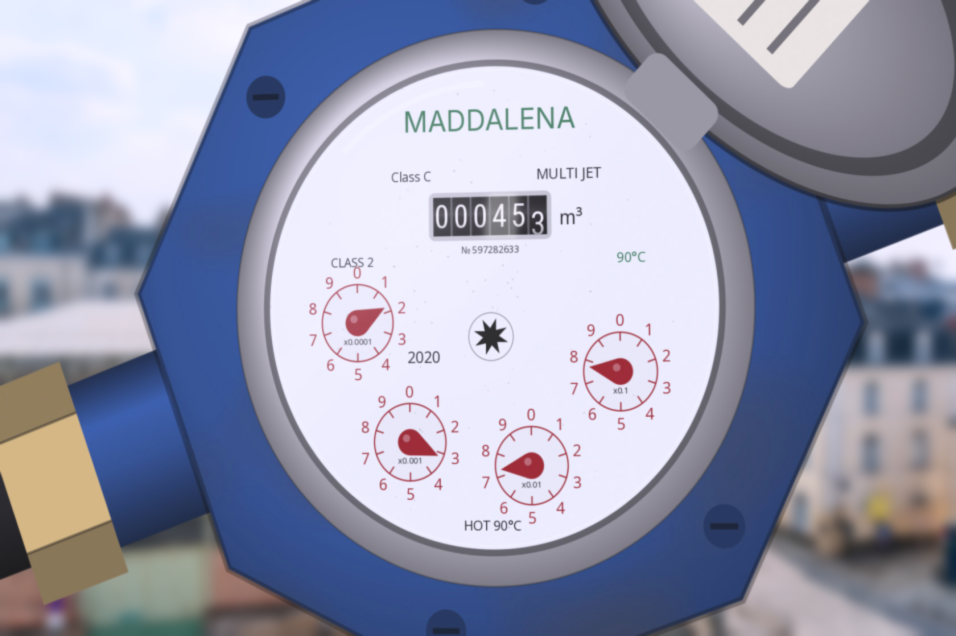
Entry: 452.7731 m³
